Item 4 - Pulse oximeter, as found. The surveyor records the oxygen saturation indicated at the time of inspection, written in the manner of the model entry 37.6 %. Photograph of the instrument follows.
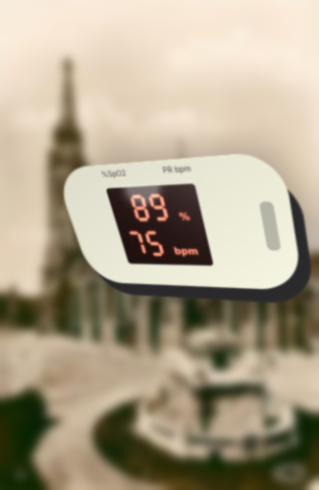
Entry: 89 %
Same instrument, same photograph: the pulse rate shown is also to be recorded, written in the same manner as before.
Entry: 75 bpm
